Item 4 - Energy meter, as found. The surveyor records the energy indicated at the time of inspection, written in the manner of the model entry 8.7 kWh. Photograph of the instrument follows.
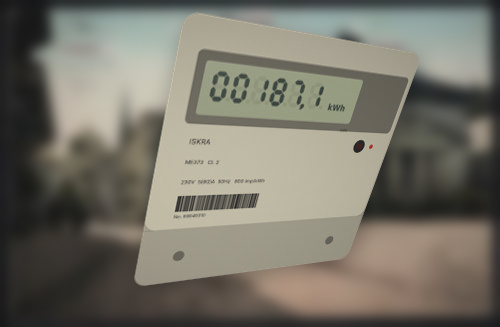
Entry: 187.1 kWh
